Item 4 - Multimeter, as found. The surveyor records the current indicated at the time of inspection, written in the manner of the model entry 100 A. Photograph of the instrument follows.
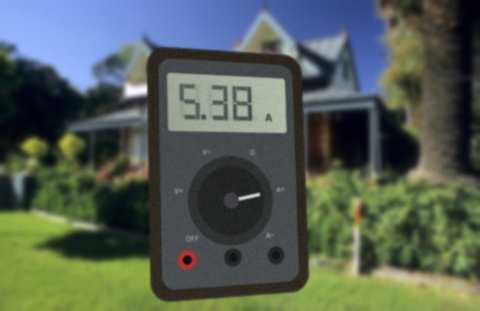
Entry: 5.38 A
